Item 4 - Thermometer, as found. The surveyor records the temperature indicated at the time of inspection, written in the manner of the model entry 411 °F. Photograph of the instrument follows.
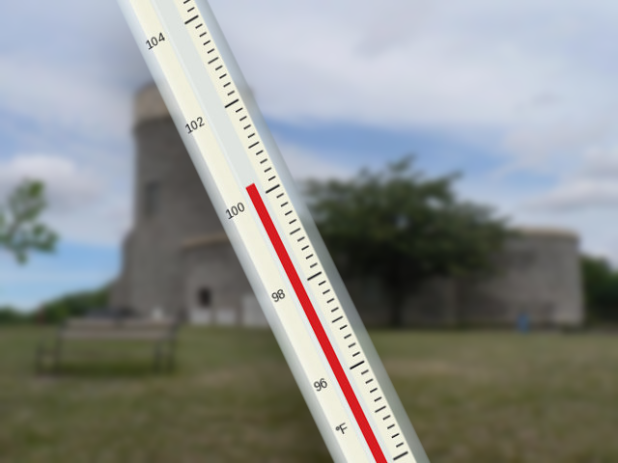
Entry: 100.3 °F
